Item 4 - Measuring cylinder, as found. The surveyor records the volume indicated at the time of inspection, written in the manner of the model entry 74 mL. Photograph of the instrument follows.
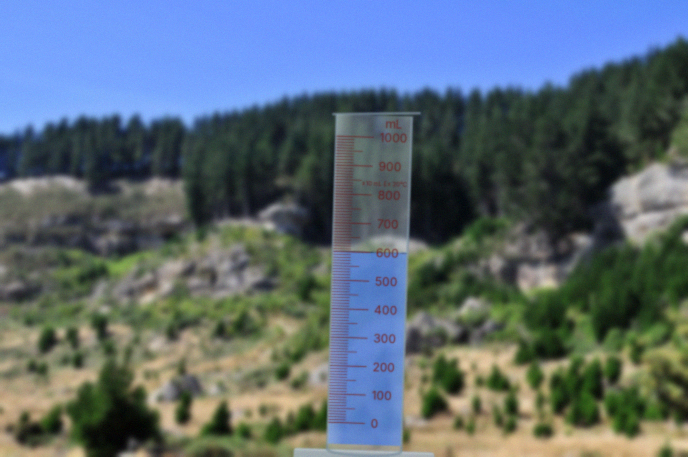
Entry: 600 mL
